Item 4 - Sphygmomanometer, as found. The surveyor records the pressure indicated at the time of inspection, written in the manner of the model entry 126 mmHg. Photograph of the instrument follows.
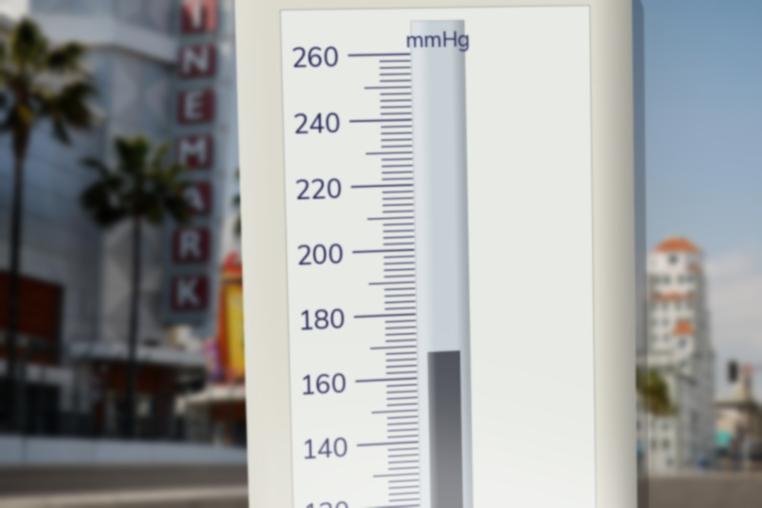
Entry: 168 mmHg
